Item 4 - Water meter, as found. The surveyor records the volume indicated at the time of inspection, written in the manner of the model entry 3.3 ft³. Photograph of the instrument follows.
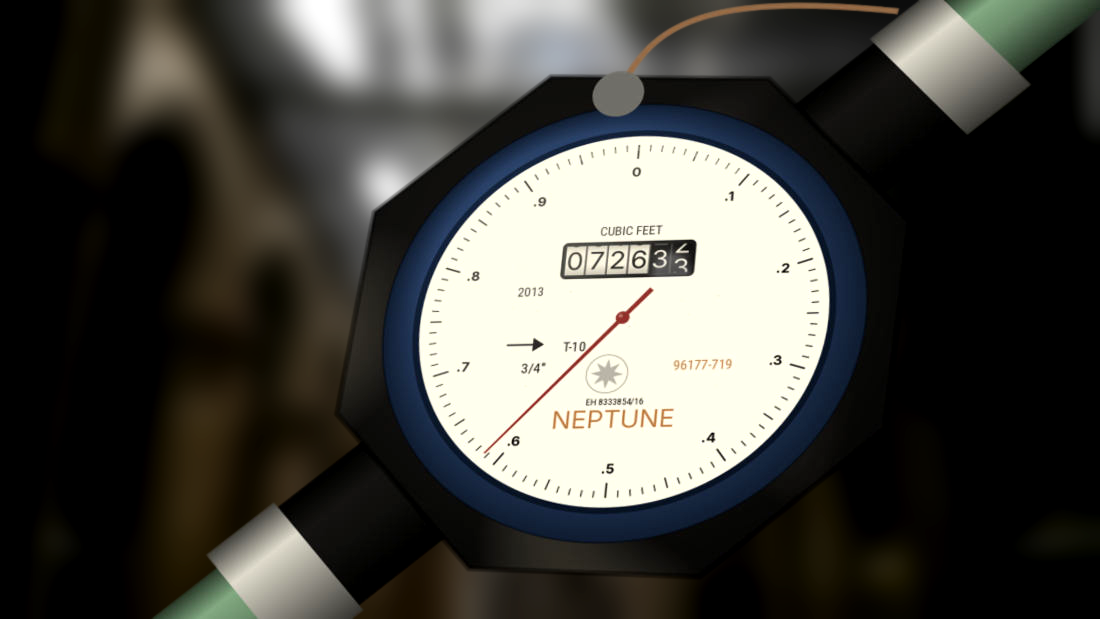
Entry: 72632.61 ft³
